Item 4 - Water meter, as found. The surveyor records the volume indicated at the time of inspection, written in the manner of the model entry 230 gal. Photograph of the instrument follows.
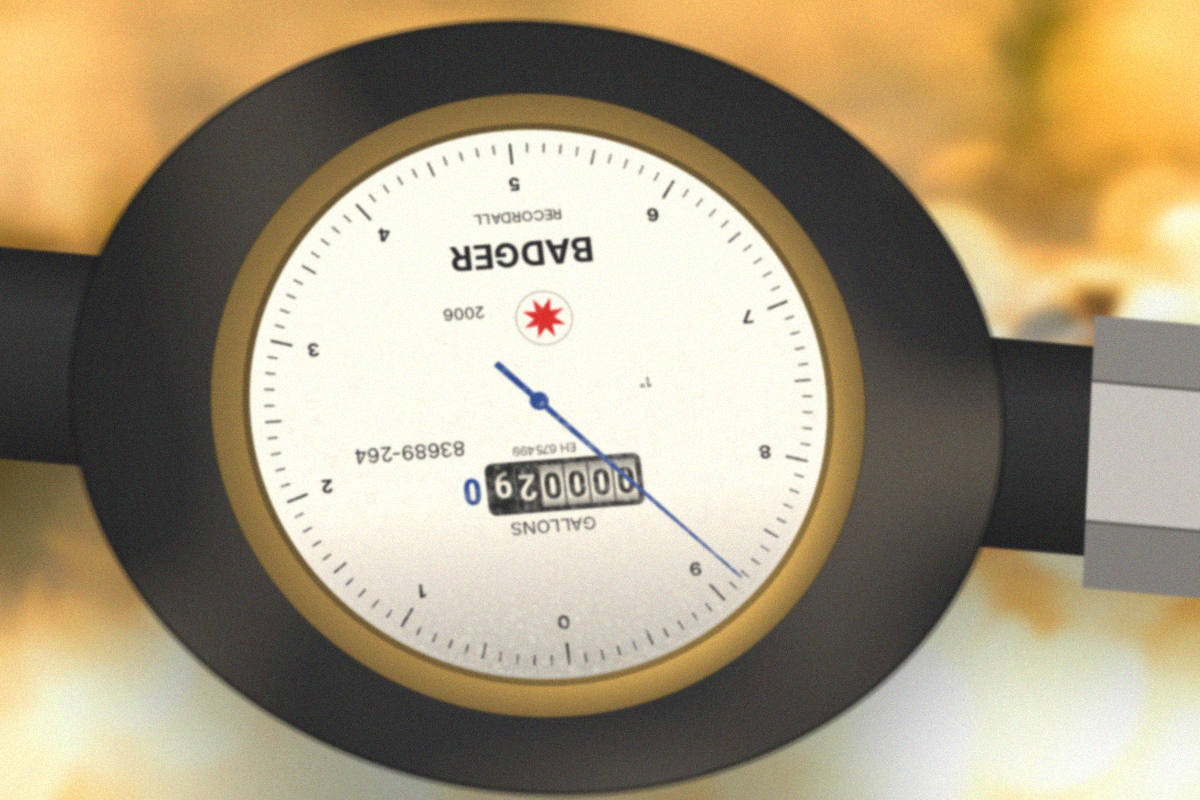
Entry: 288.8 gal
